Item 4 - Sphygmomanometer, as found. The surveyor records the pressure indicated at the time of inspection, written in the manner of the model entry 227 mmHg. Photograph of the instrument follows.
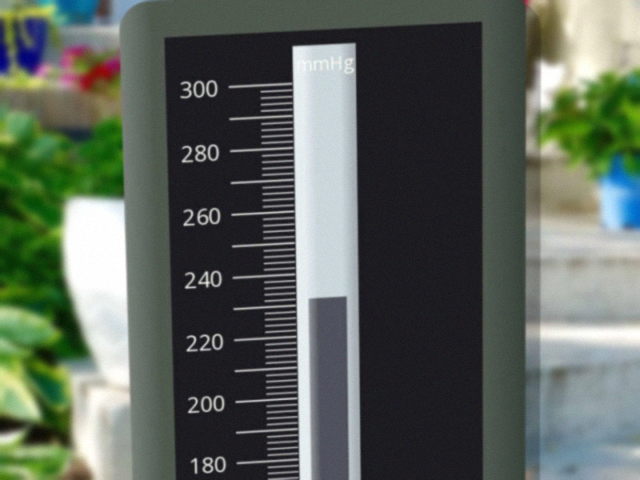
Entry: 232 mmHg
